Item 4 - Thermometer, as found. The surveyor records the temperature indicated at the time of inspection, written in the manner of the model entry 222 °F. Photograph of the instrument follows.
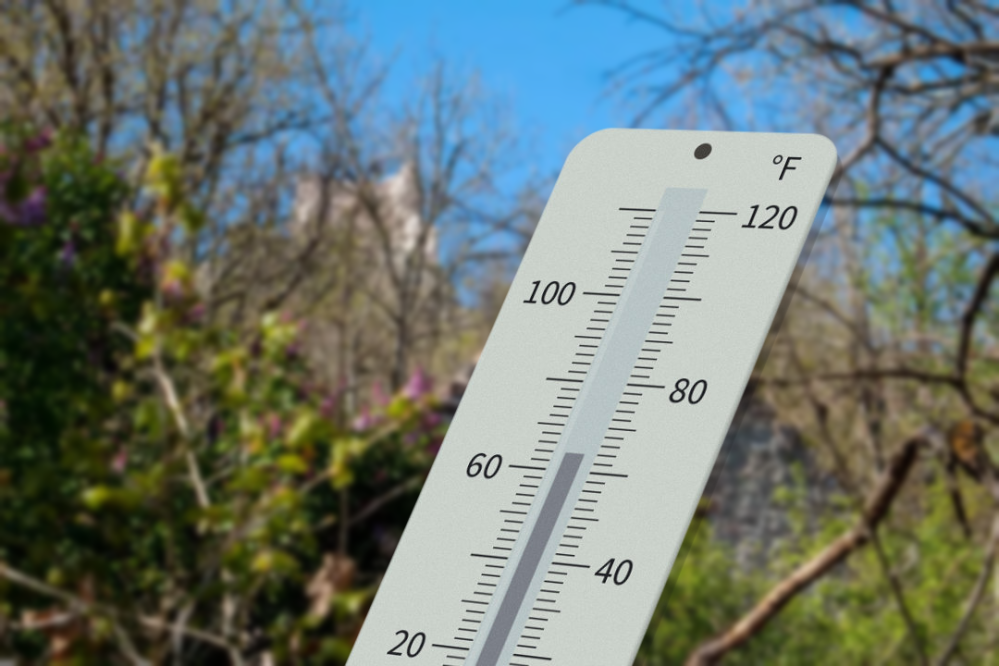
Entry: 64 °F
